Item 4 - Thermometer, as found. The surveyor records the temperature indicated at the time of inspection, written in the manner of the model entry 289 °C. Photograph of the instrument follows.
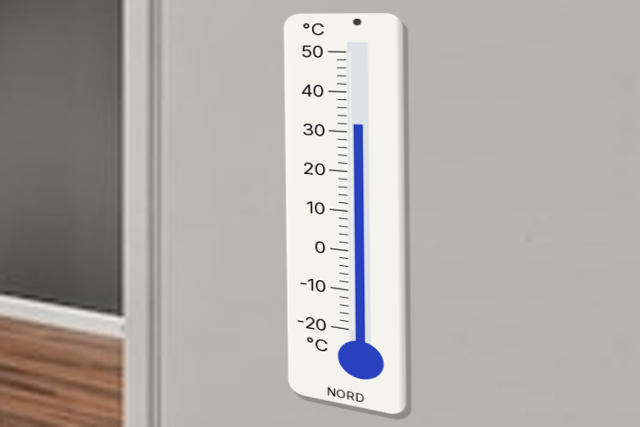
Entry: 32 °C
